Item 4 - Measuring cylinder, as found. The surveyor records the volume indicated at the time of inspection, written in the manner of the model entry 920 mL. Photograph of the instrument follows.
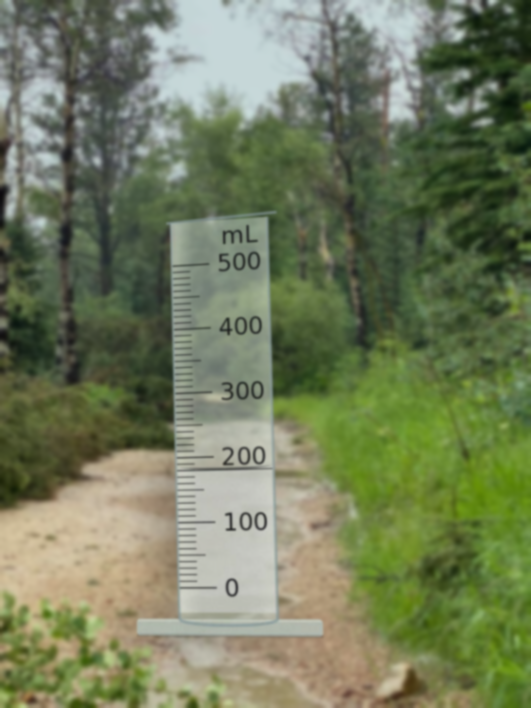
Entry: 180 mL
